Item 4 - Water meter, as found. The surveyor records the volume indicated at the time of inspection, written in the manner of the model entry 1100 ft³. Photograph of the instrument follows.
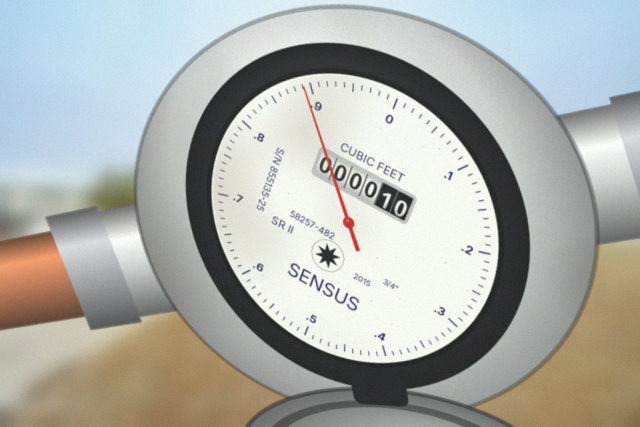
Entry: 9.89 ft³
